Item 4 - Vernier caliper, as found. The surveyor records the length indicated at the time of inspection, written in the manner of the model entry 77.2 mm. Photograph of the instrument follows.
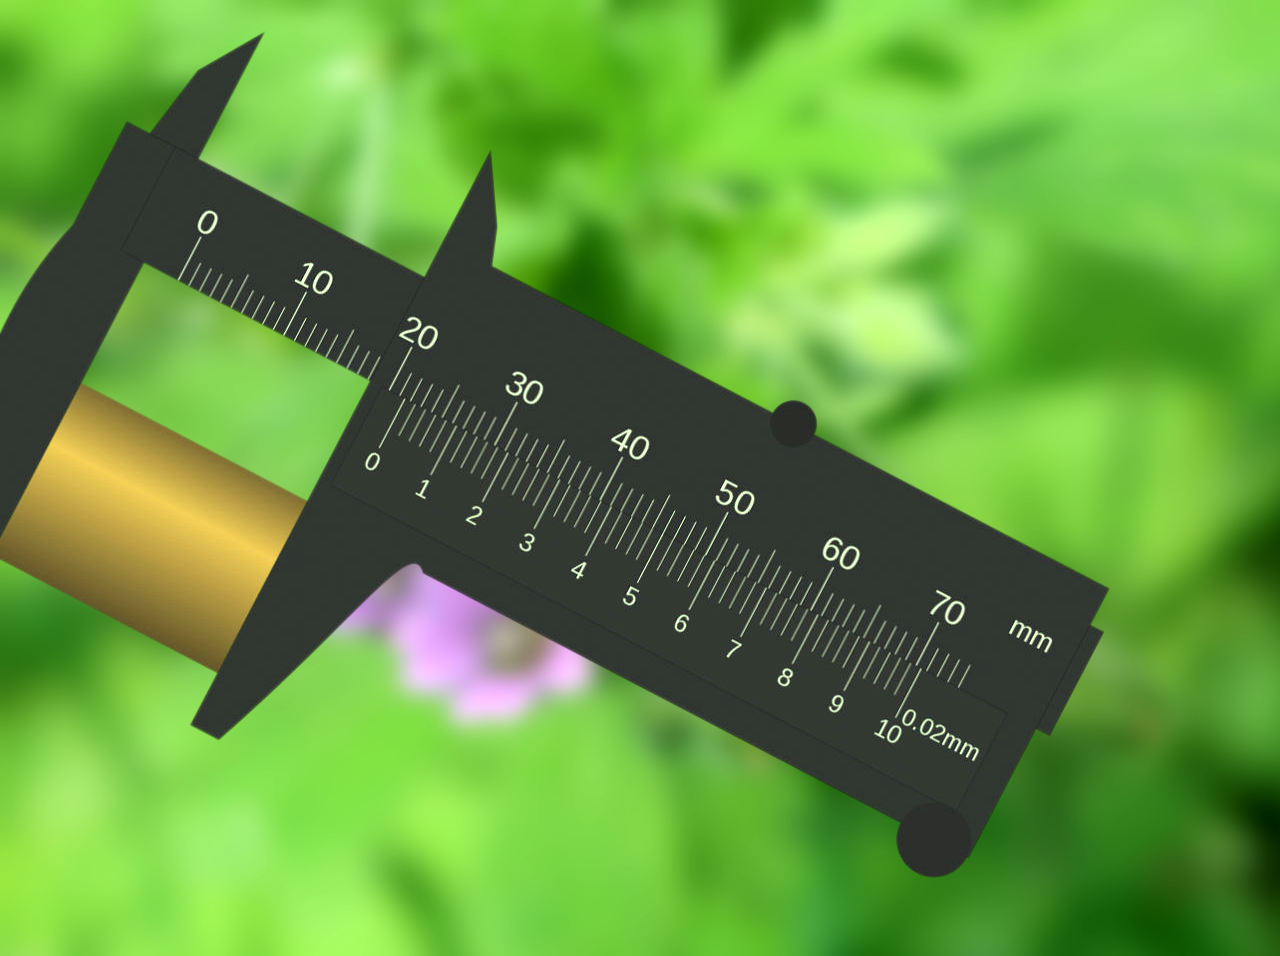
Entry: 21.5 mm
